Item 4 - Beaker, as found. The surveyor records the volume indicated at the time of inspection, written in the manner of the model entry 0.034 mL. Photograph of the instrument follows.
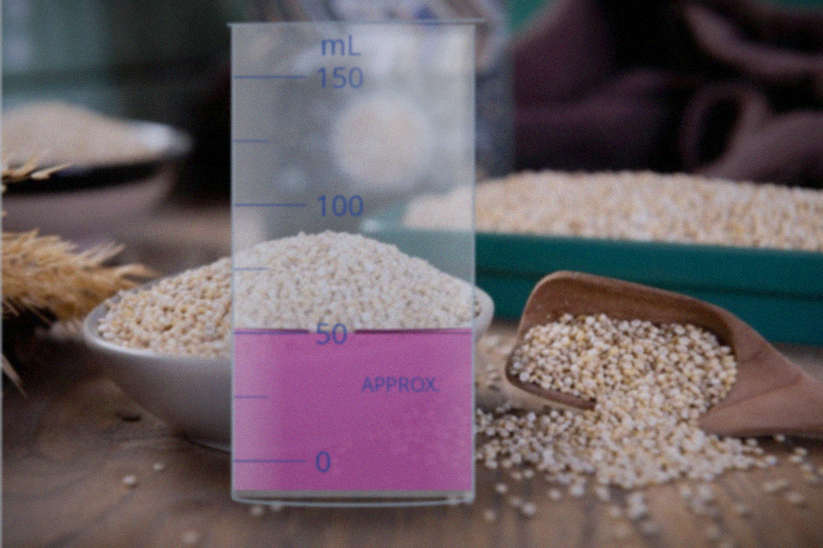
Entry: 50 mL
